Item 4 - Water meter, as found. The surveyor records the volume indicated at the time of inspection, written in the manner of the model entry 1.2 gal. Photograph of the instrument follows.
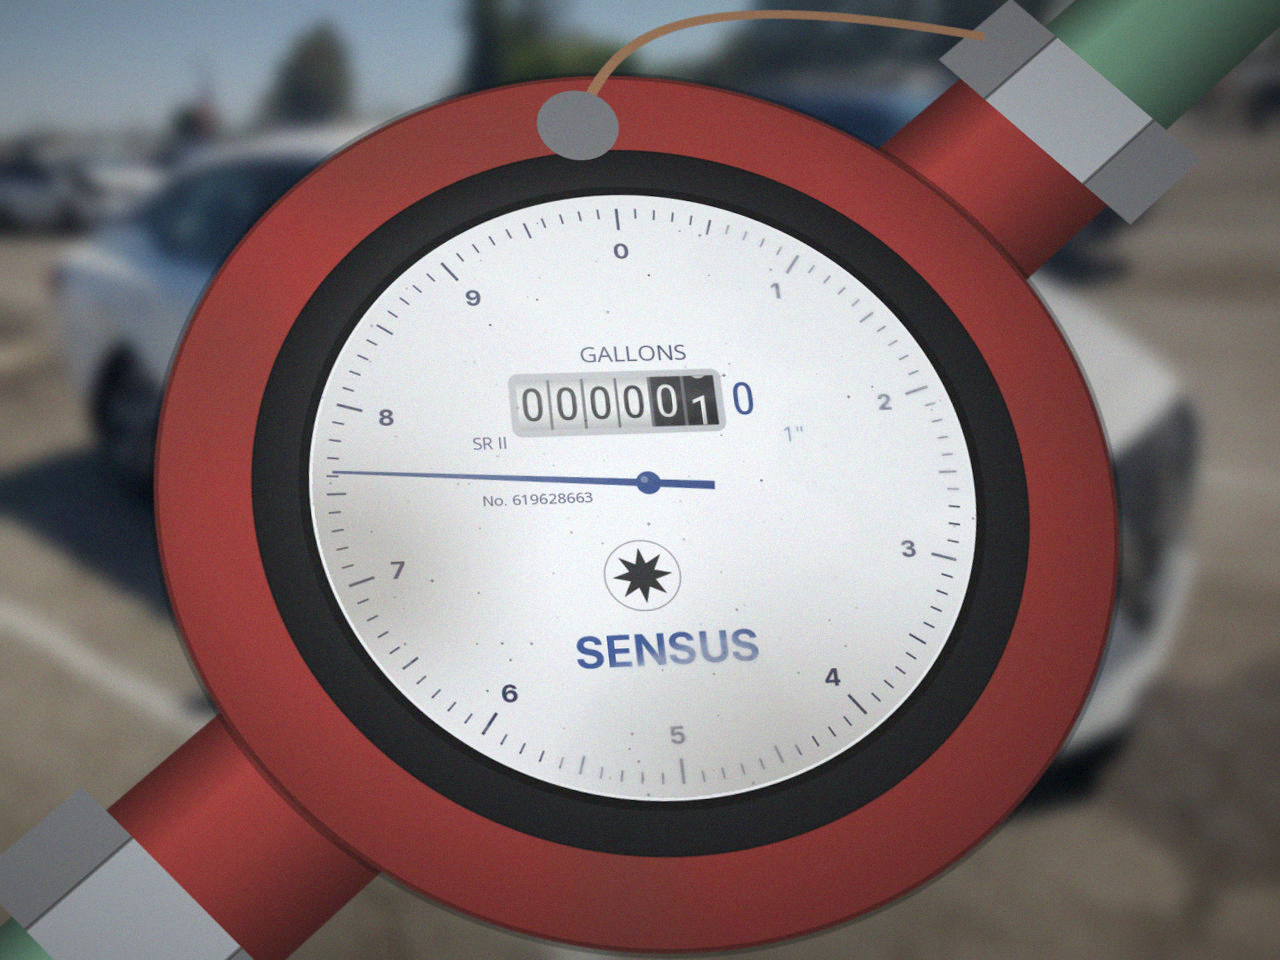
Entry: 7.6 gal
